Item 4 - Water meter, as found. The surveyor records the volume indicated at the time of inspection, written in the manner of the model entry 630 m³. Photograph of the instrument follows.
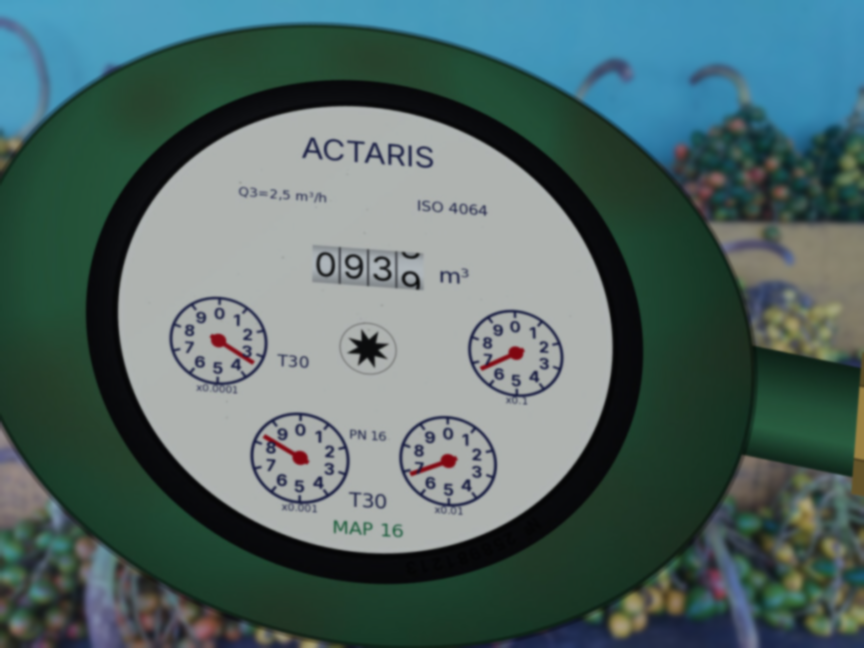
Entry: 938.6683 m³
